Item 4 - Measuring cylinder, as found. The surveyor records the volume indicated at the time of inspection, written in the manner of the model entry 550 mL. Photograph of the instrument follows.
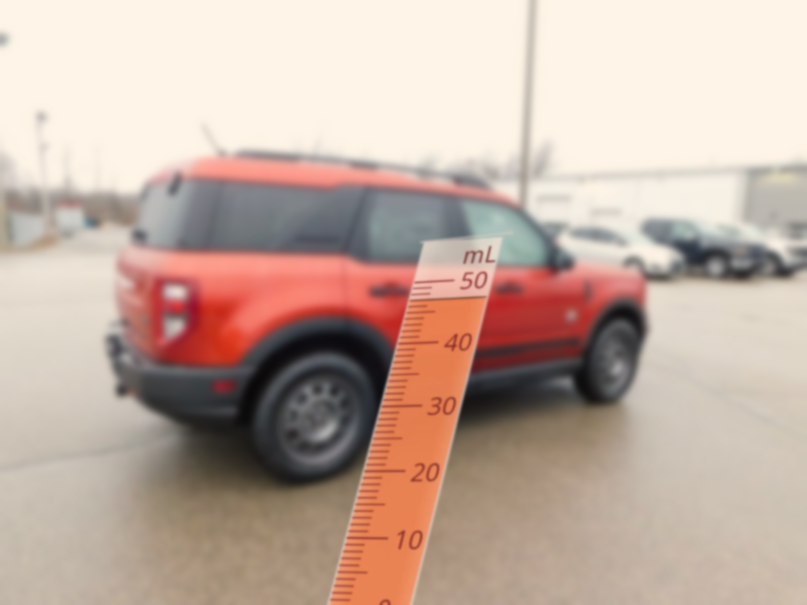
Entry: 47 mL
